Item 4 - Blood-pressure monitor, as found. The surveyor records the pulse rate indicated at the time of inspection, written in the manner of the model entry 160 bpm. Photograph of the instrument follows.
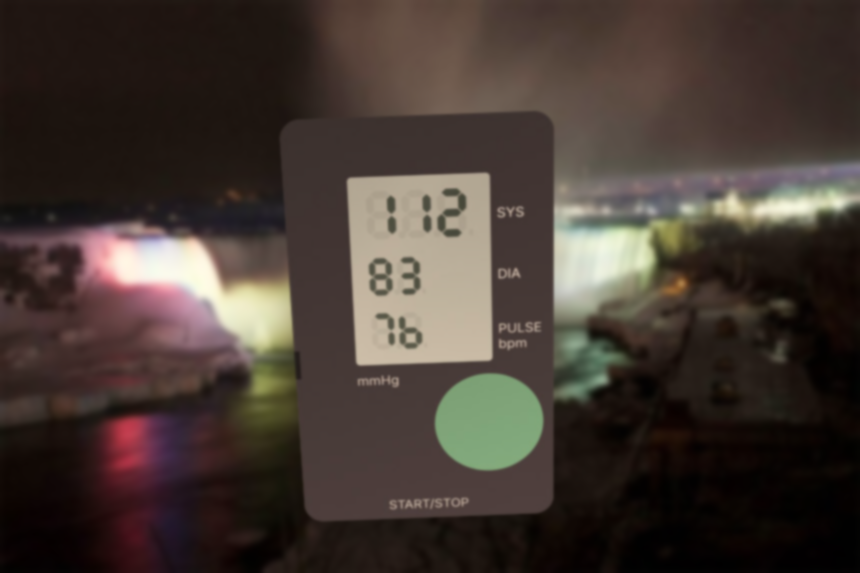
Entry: 76 bpm
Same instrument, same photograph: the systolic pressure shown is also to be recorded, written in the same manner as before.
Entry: 112 mmHg
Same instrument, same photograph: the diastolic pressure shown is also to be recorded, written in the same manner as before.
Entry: 83 mmHg
